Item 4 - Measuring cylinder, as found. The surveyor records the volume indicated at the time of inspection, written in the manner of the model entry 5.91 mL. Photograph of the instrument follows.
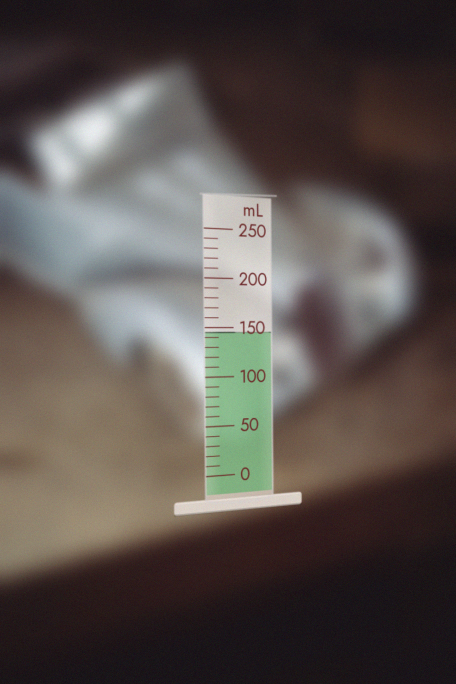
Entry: 145 mL
